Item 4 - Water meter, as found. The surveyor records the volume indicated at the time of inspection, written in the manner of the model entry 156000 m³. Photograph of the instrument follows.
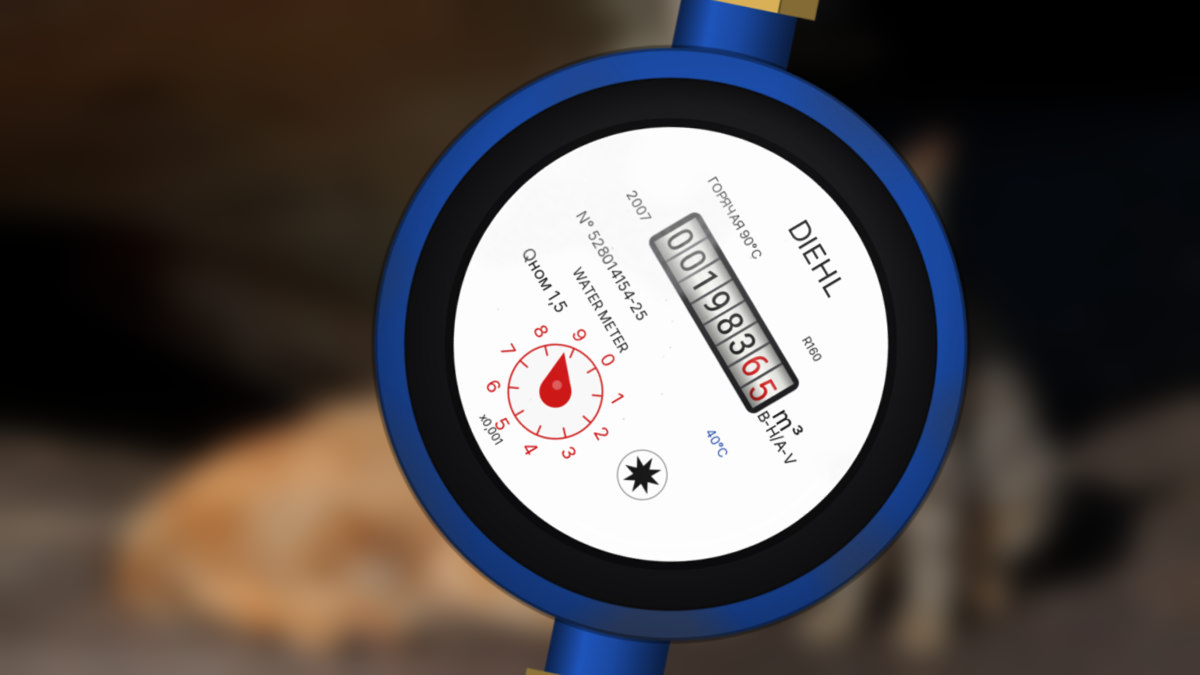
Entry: 1983.648 m³
